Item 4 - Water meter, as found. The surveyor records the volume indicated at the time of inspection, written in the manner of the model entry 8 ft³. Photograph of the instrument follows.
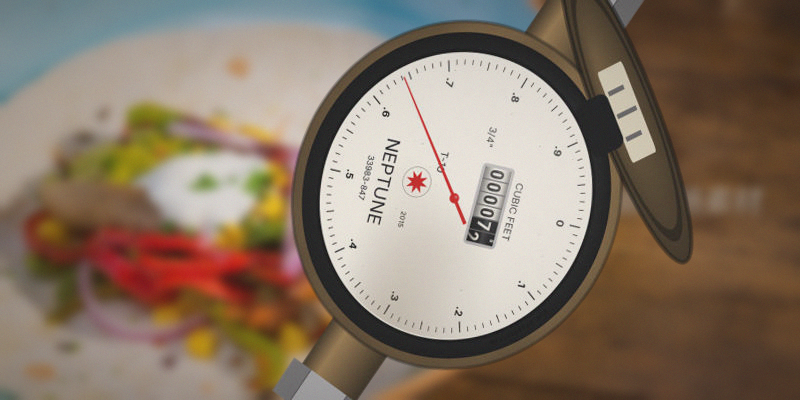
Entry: 71.64 ft³
